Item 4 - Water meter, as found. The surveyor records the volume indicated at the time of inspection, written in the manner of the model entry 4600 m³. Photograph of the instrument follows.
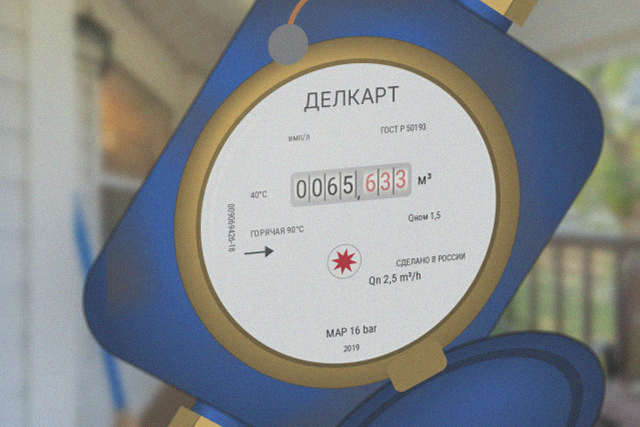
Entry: 65.633 m³
